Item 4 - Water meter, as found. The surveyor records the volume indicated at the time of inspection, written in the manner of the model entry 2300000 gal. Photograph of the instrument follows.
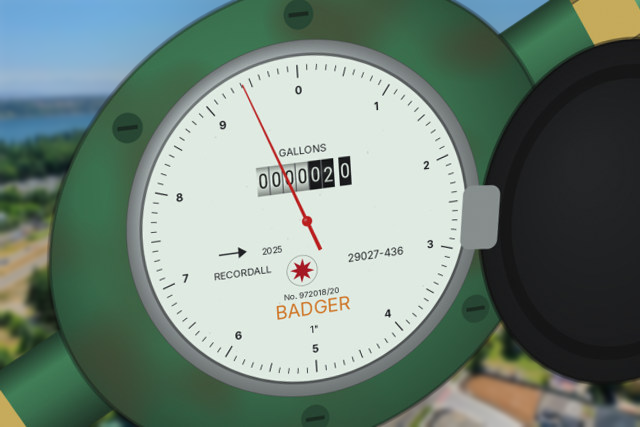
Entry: 19.4 gal
